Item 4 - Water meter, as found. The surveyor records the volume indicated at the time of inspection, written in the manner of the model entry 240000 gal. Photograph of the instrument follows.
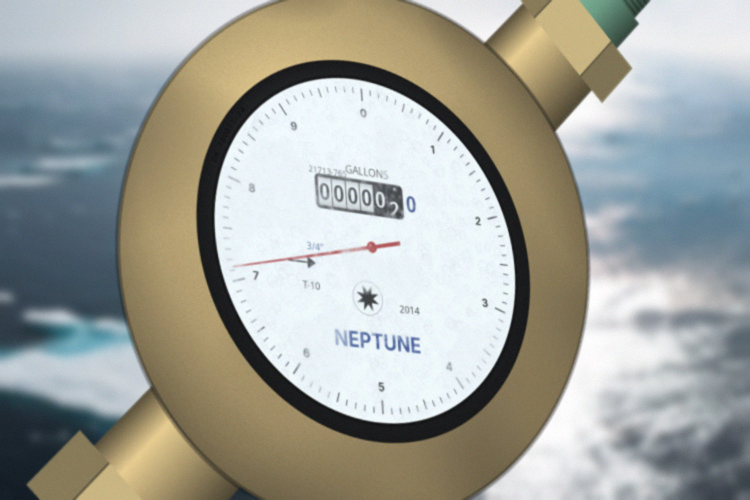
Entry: 17.1 gal
